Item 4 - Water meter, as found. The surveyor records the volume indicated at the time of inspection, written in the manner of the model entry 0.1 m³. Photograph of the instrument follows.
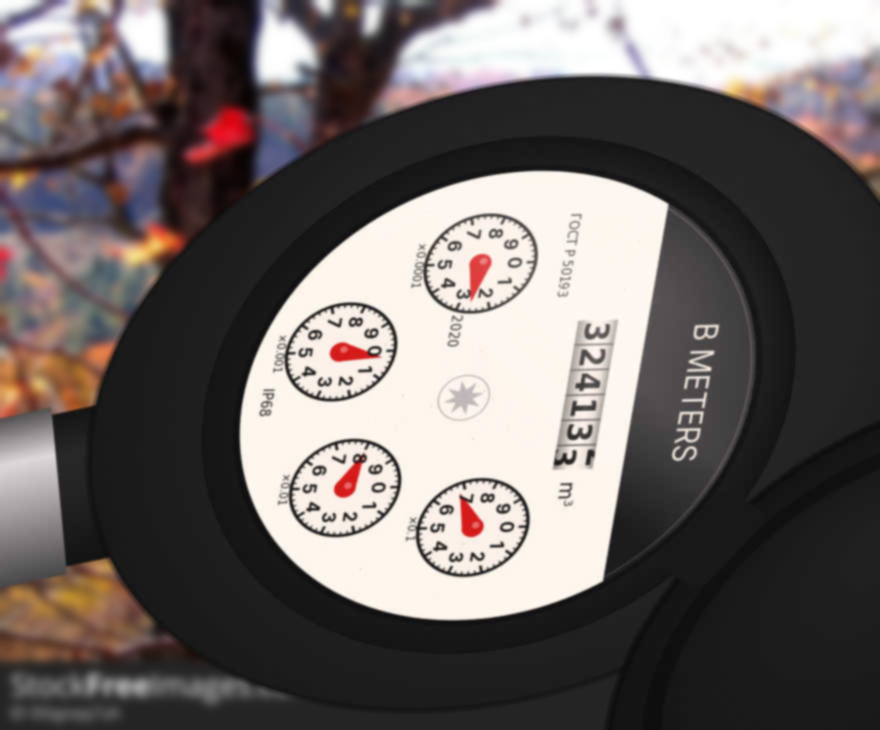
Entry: 324132.6802 m³
